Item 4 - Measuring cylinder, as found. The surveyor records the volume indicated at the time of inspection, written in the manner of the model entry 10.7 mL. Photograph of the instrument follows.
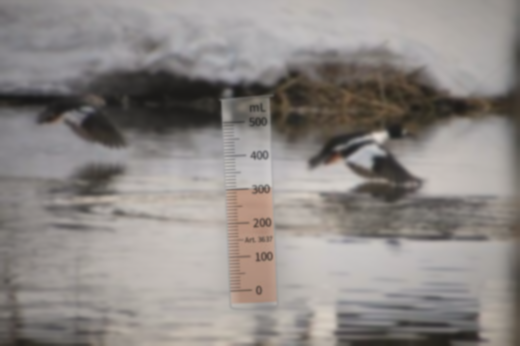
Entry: 300 mL
